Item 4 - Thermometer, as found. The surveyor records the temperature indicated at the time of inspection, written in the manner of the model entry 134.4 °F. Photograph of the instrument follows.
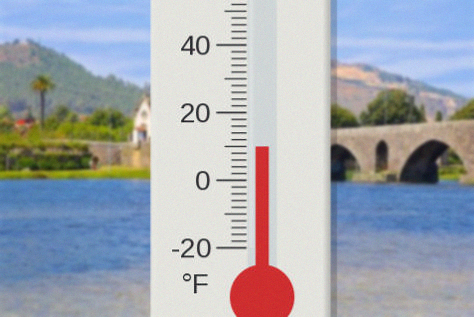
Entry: 10 °F
